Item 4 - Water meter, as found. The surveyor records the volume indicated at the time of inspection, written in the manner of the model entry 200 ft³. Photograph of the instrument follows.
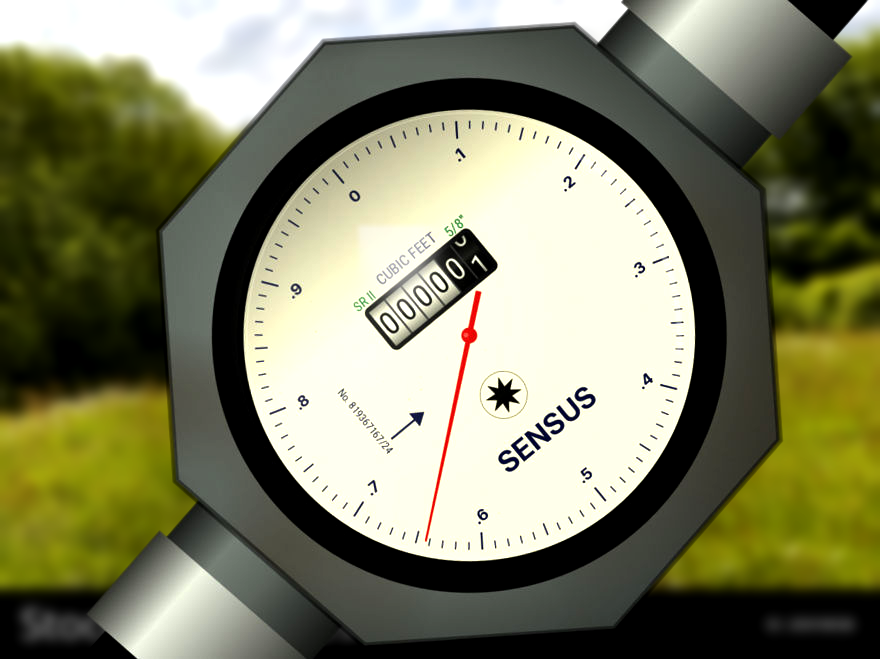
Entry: 0.64 ft³
